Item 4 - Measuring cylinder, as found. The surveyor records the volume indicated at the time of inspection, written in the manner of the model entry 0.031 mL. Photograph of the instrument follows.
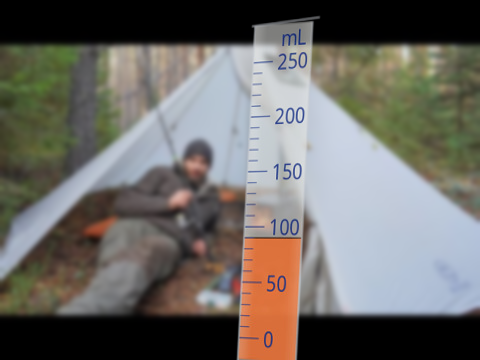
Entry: 90 mL
